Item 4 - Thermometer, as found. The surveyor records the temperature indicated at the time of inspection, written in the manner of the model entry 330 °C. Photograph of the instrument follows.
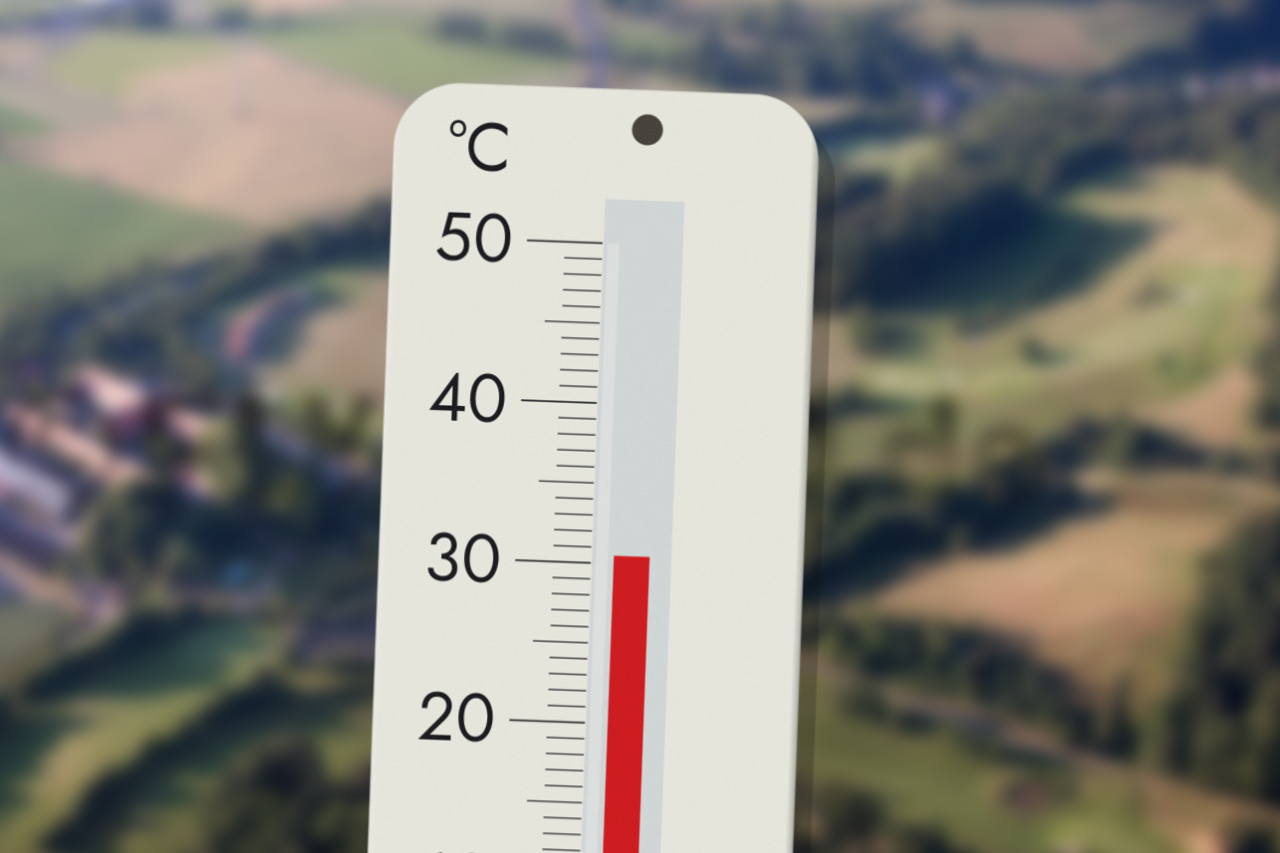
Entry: 30.5 °C
